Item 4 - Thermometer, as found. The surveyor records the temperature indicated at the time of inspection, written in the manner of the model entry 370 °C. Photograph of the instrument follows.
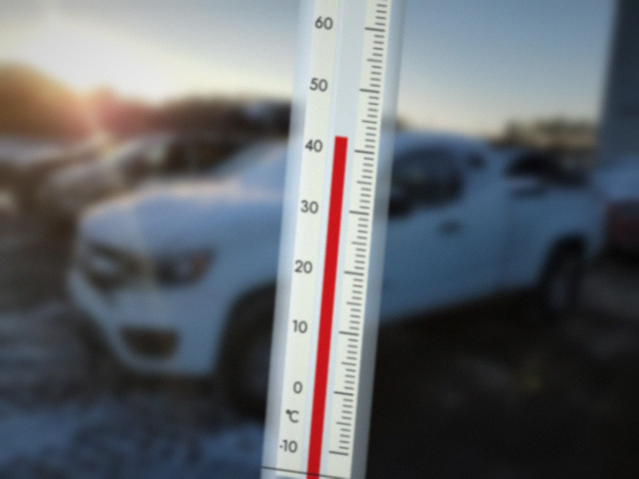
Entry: 42 °C
